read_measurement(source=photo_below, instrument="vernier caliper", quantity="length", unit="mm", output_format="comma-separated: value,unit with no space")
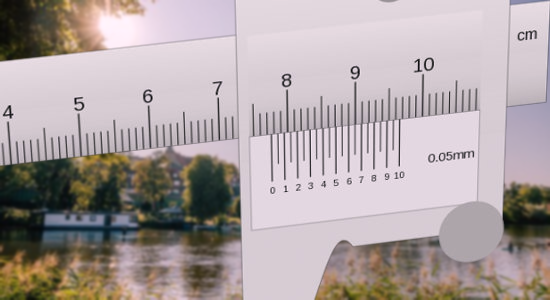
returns 77.6,mm
